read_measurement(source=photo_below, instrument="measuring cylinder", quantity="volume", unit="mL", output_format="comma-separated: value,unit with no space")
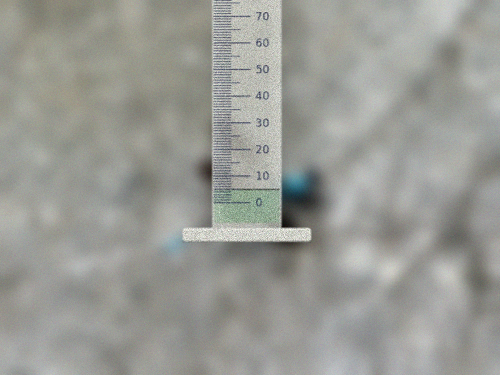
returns 5,mL
